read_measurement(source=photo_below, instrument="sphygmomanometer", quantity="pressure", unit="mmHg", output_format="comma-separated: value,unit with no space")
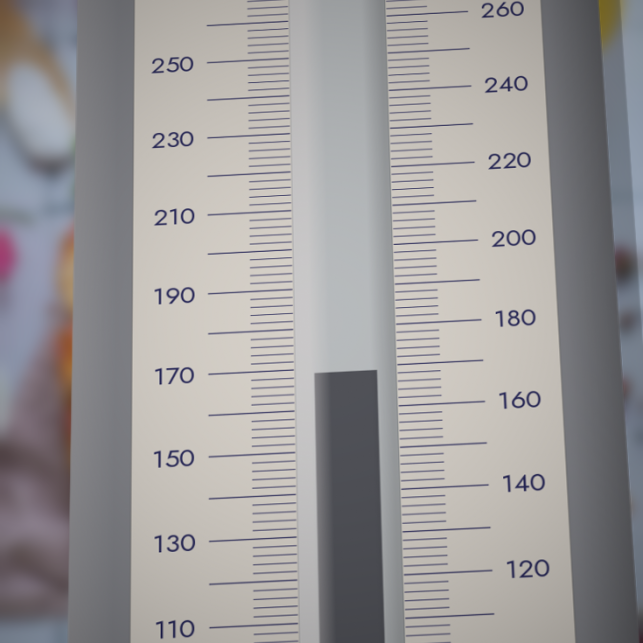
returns 169,mmHg
